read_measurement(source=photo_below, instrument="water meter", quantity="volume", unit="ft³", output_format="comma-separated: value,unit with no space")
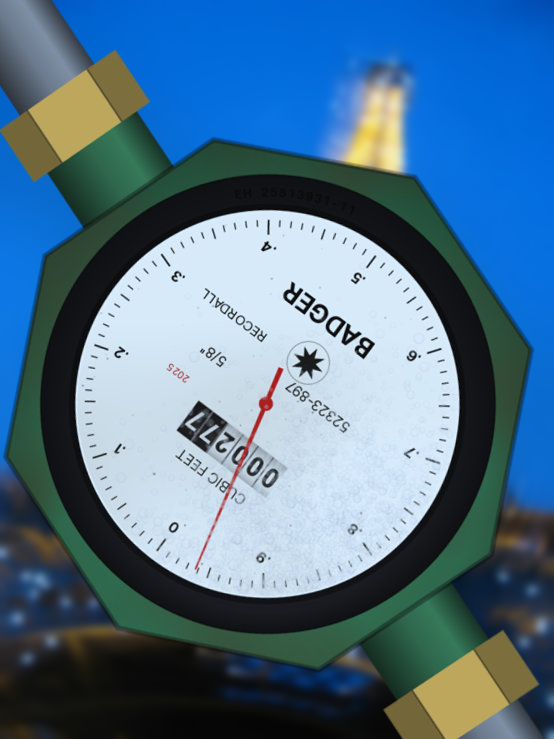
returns 276.96,ft³
